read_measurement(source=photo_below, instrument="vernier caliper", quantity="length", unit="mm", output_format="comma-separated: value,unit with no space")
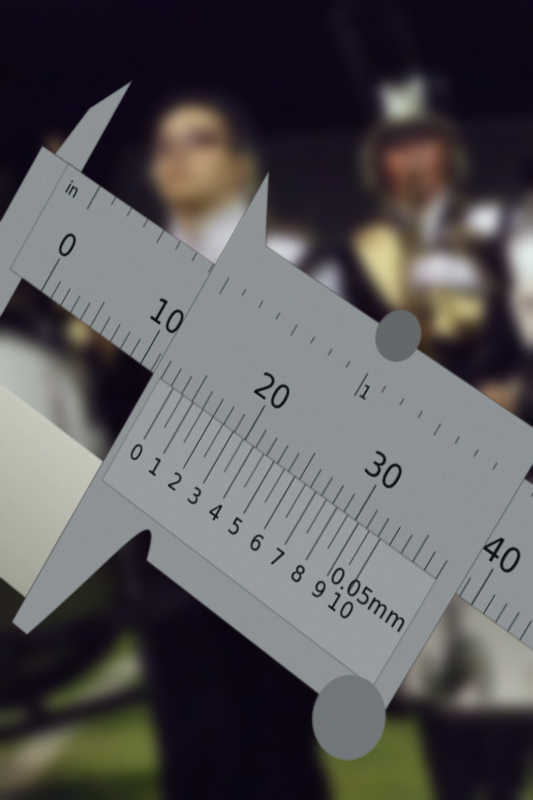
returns 13.2,mm
